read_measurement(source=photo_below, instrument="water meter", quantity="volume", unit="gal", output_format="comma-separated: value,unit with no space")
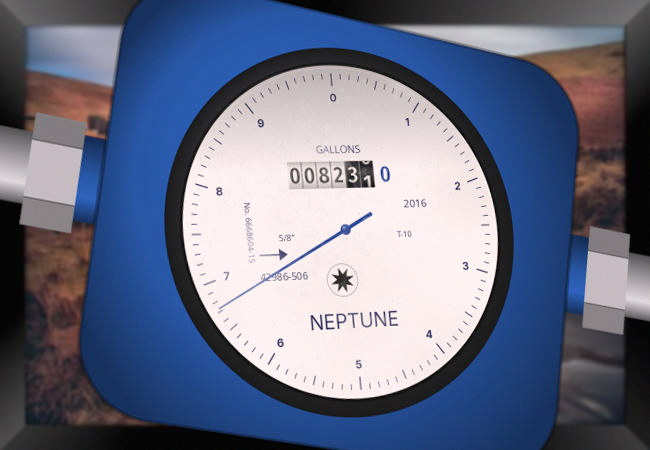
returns 82306.7,gal
